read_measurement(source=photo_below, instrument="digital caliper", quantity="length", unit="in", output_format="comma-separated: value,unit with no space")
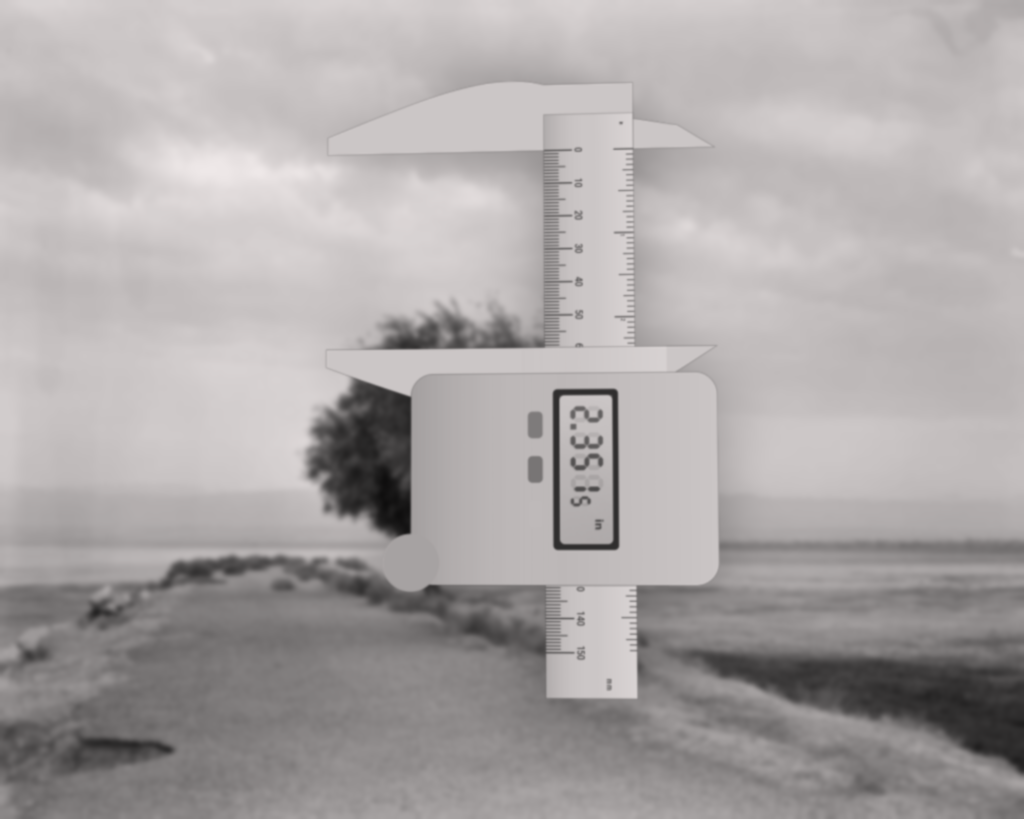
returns 2.3515,in
